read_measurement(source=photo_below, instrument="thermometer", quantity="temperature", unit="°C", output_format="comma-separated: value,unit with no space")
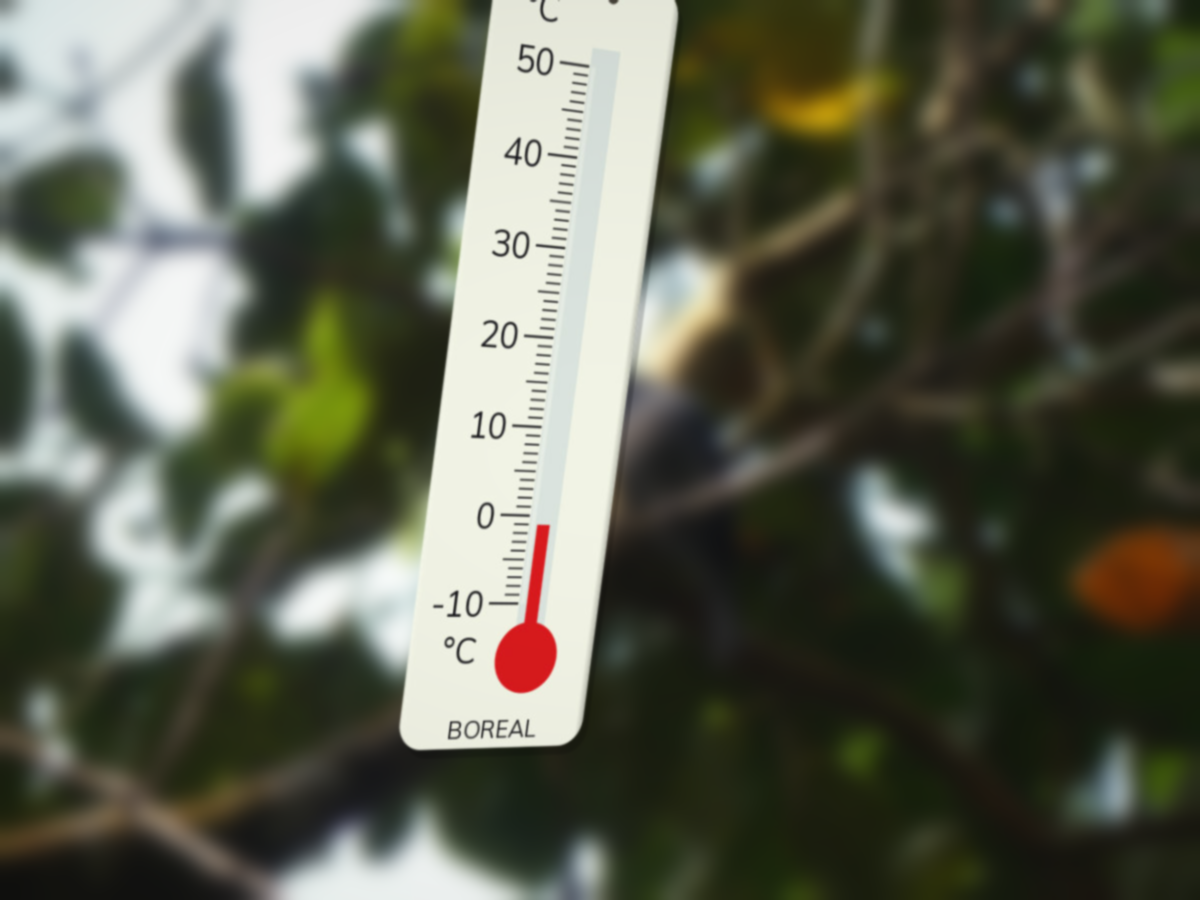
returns -1,°C
